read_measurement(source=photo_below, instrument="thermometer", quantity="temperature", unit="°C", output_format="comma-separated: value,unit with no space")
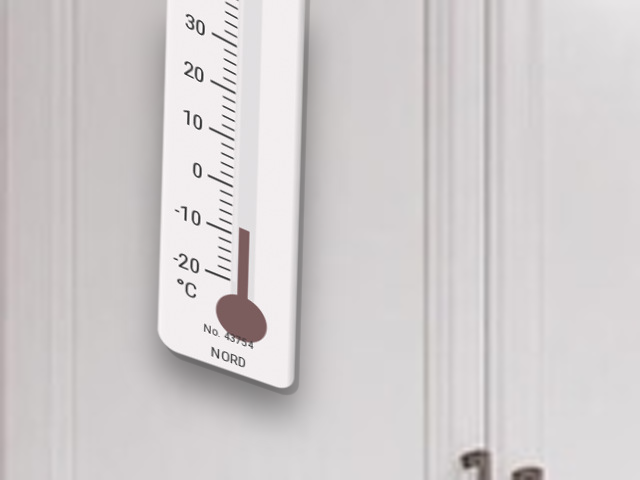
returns -8,°C
